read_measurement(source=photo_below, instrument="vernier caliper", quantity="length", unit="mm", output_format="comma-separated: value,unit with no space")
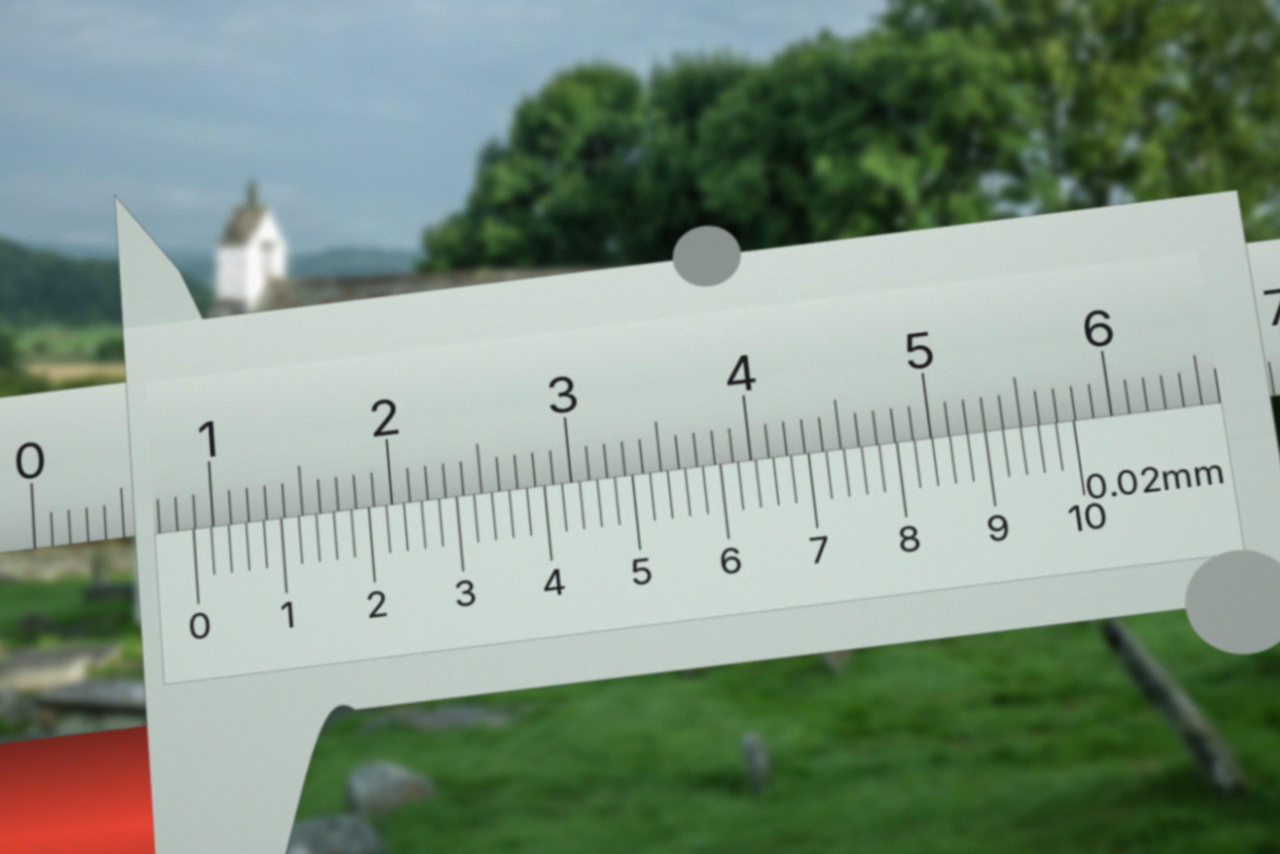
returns 8.9,mm
